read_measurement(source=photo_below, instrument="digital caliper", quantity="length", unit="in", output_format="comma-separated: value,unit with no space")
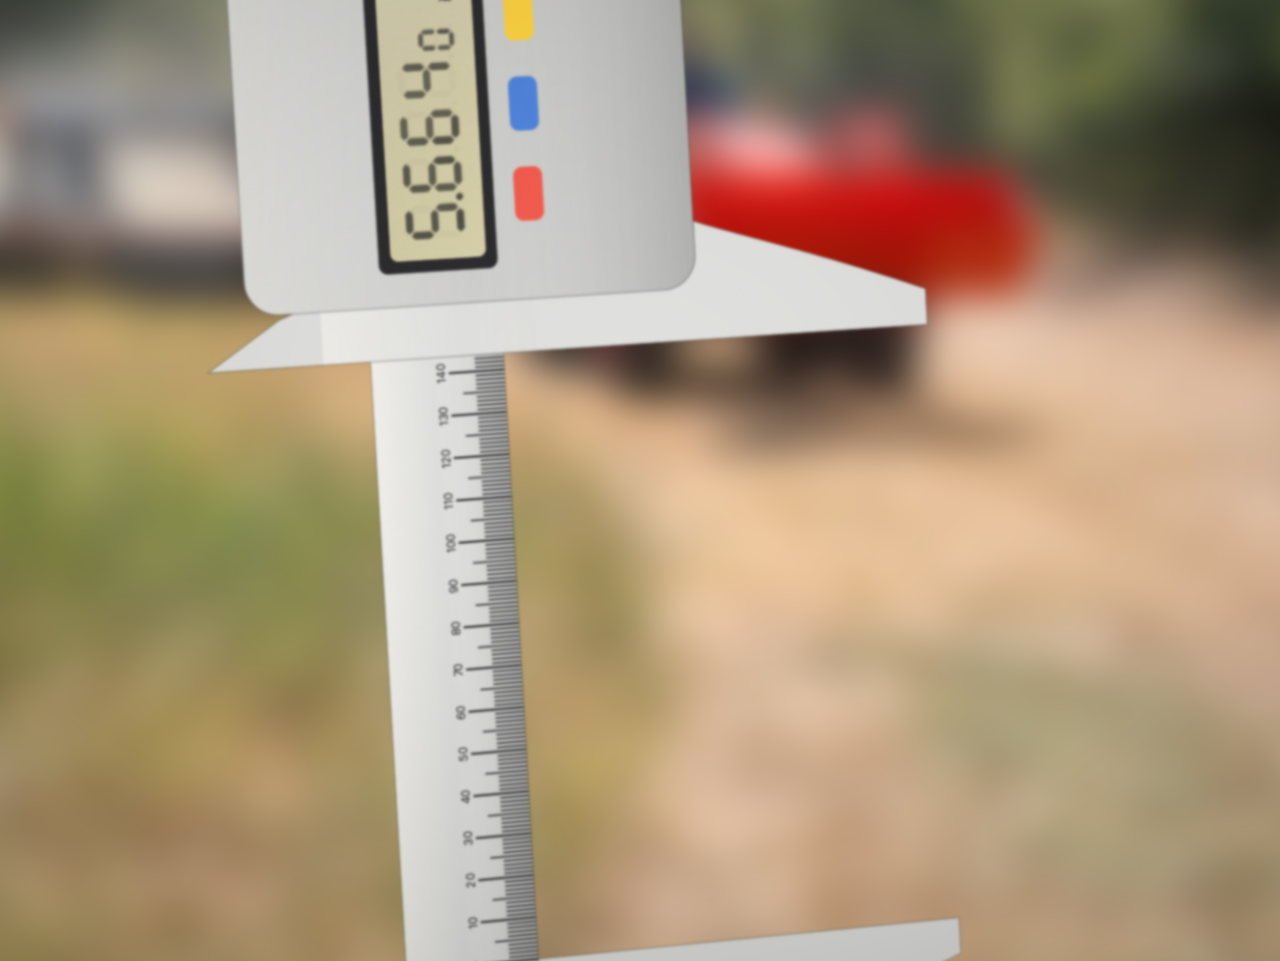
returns 5.6640,in
